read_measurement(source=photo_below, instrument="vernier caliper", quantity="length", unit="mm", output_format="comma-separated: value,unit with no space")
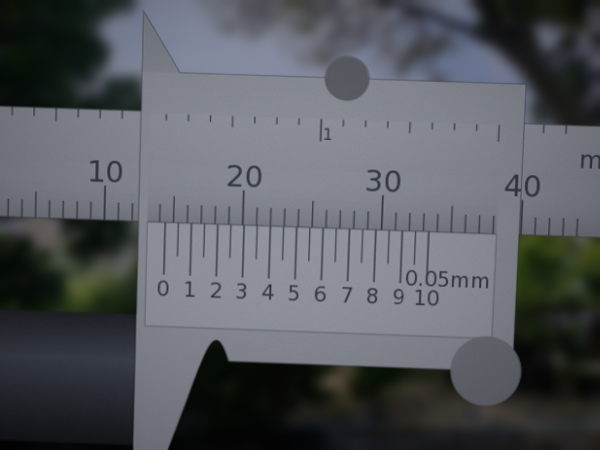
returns 14.4,mm
